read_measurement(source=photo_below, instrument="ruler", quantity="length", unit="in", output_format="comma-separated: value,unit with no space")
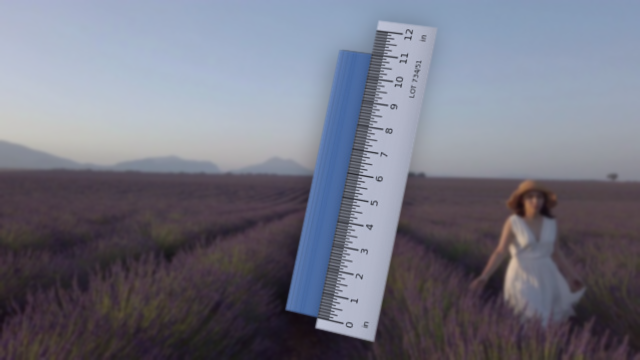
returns 11,in
